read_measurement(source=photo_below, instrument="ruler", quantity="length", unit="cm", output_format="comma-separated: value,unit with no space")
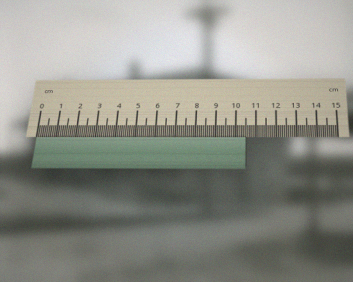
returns 10.5,cm
